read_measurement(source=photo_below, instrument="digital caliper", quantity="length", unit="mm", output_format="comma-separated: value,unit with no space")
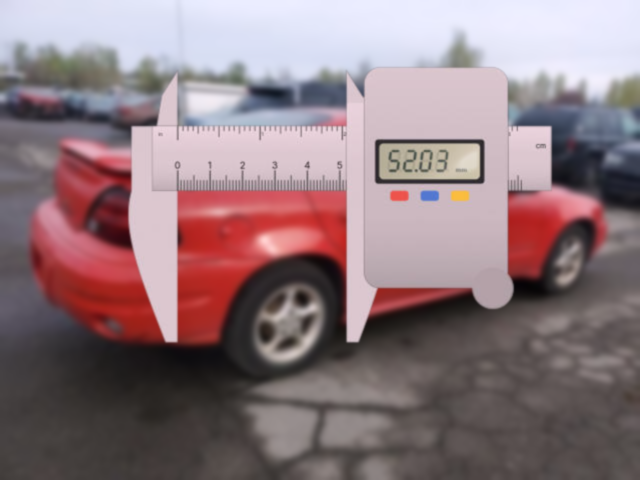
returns 52.03,mm
